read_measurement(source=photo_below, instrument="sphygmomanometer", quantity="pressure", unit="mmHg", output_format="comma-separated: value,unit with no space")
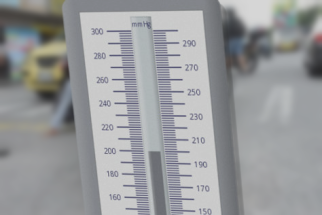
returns 200,mmHg
